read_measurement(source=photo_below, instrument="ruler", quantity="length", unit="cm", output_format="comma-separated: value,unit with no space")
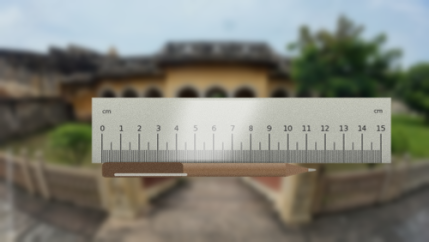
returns 11.5,cm
